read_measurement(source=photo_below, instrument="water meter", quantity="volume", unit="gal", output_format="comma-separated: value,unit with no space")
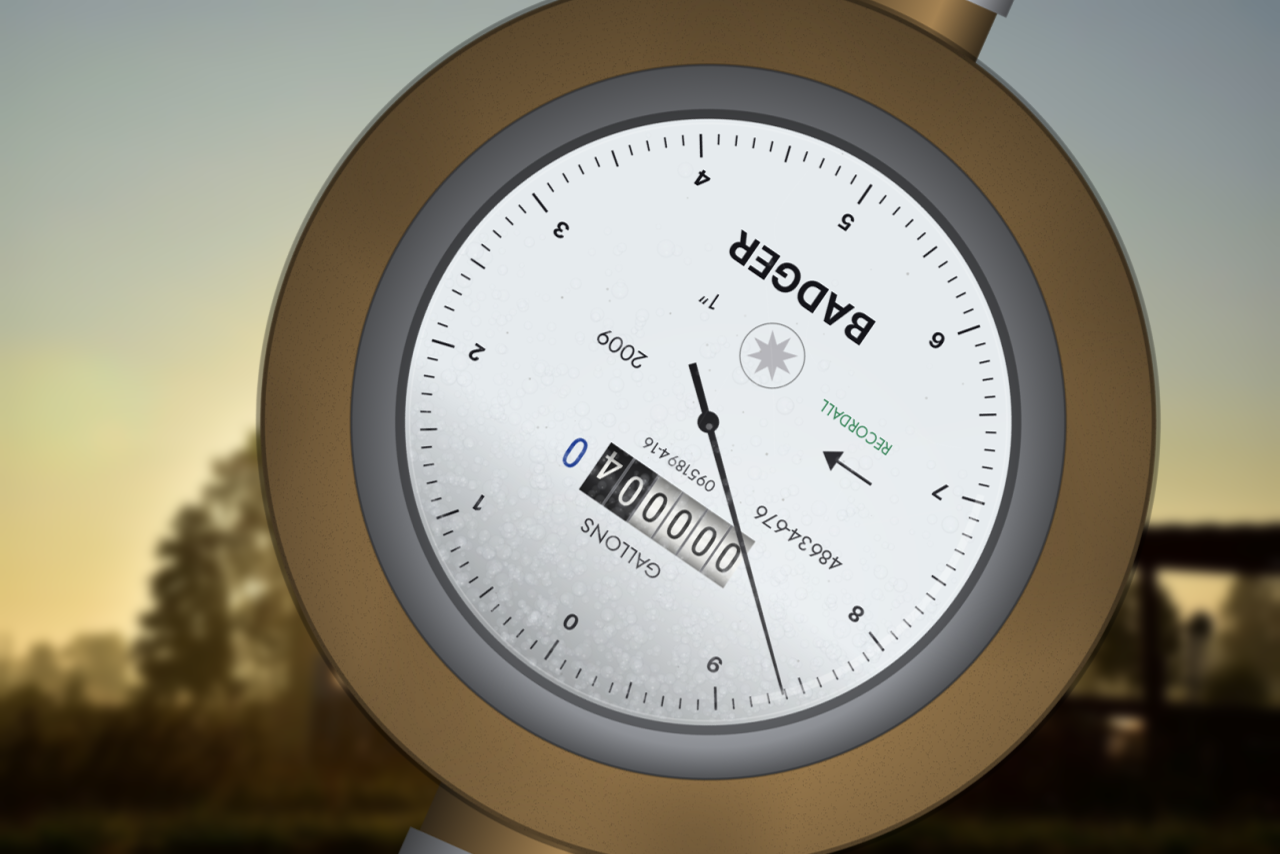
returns 38.6,gal
